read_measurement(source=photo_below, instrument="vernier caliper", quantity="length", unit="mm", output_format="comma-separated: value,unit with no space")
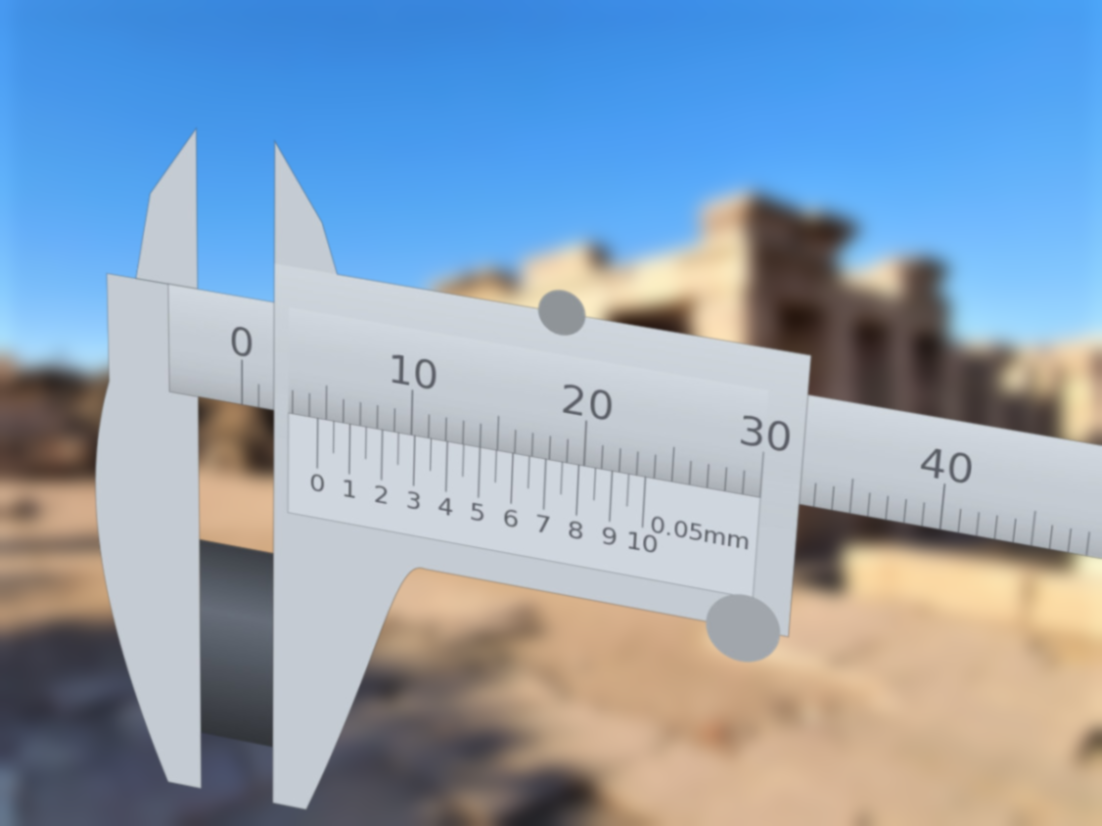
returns 4.5,mm
